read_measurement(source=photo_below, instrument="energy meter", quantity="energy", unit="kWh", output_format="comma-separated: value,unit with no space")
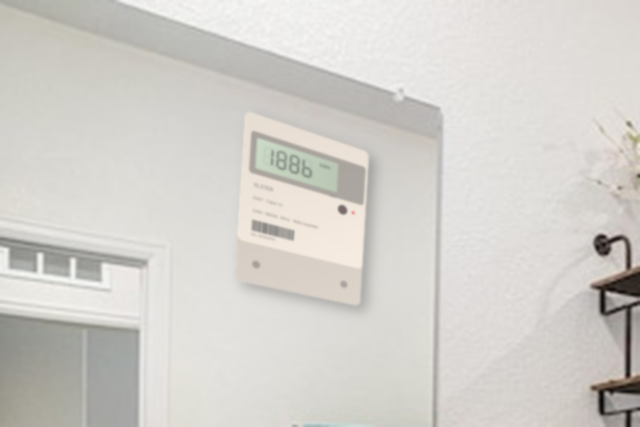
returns 1886,kWh
